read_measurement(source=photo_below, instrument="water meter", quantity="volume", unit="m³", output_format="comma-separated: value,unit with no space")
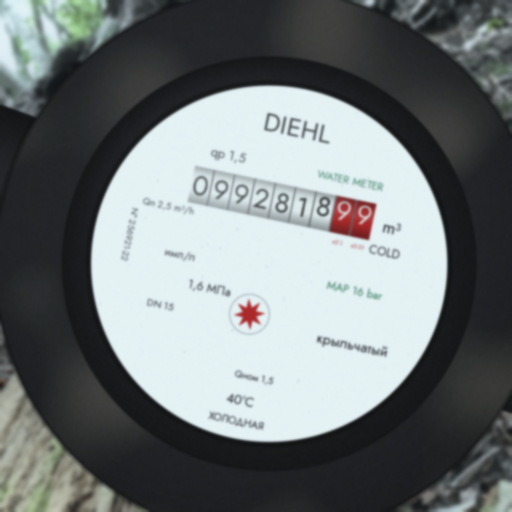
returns 992818.99,m³
